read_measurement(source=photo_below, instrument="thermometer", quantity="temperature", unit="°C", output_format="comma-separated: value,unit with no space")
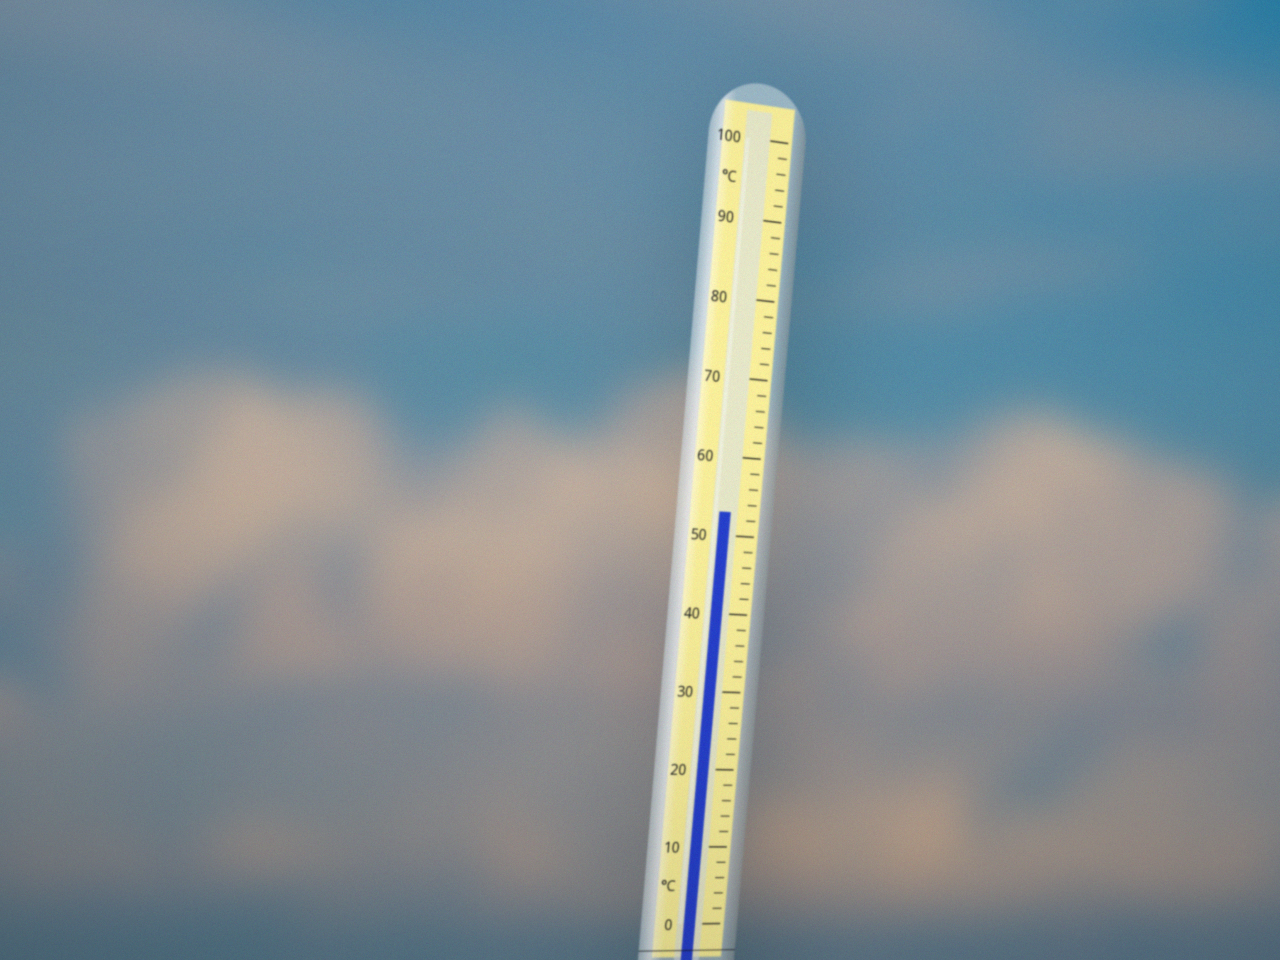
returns 53,°C
